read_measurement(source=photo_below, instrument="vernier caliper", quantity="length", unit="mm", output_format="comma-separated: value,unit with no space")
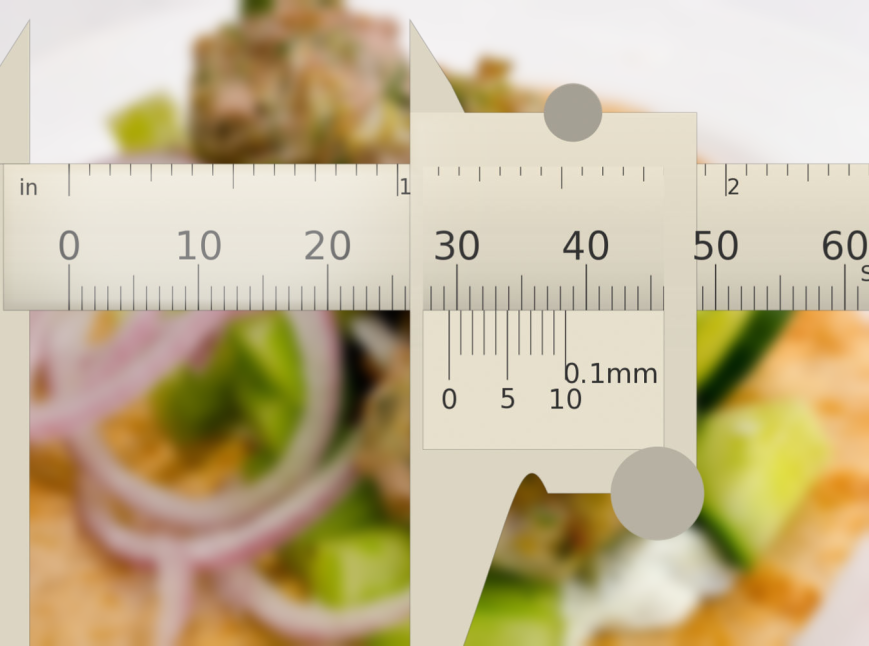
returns 29.4,mm
